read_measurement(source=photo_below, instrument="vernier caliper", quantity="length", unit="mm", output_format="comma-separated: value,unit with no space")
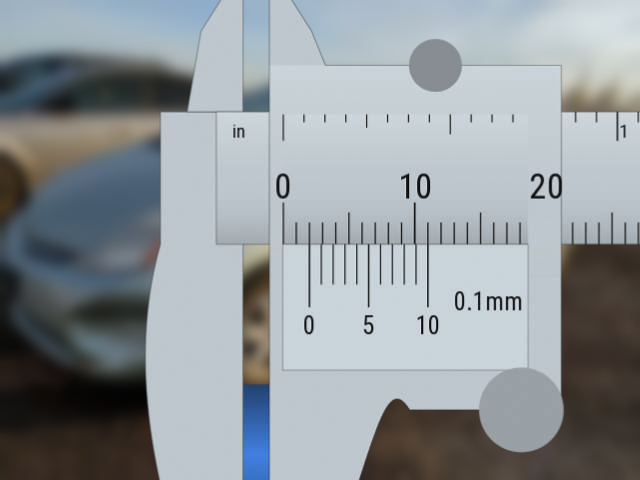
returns 2.0,mm
